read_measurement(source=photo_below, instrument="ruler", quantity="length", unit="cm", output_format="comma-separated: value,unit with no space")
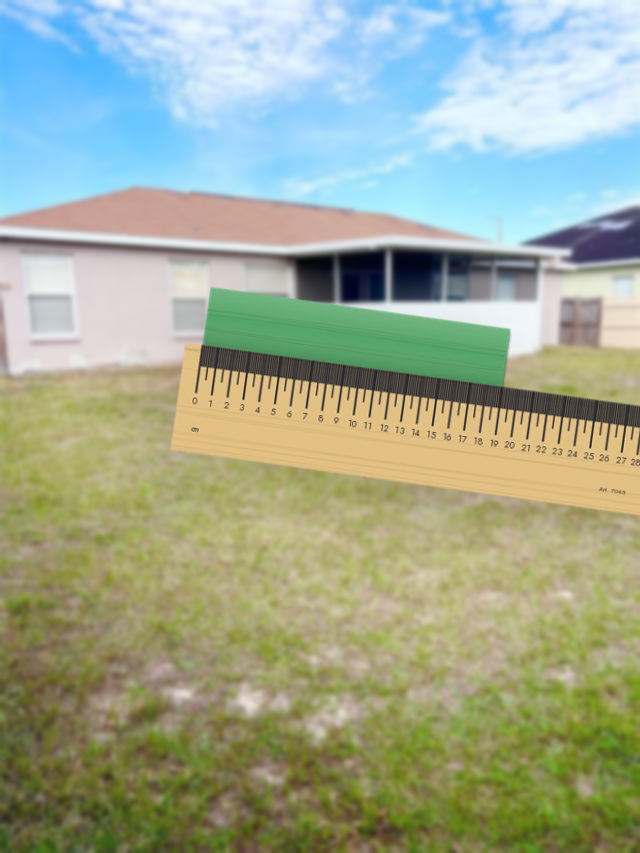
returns 19,cm
